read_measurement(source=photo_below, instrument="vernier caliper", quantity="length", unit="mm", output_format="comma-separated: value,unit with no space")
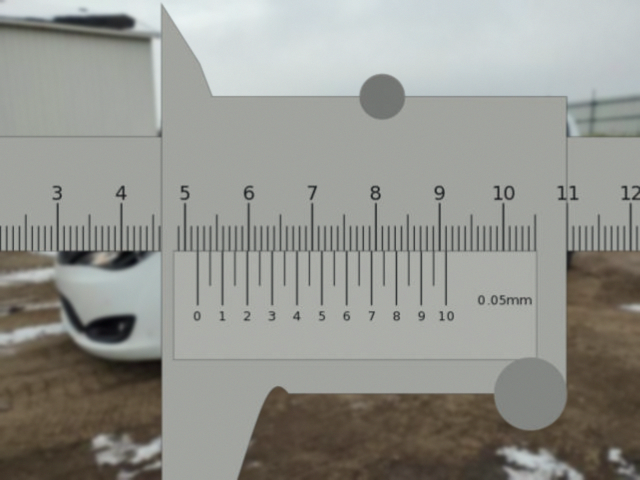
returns 52.0,mm
